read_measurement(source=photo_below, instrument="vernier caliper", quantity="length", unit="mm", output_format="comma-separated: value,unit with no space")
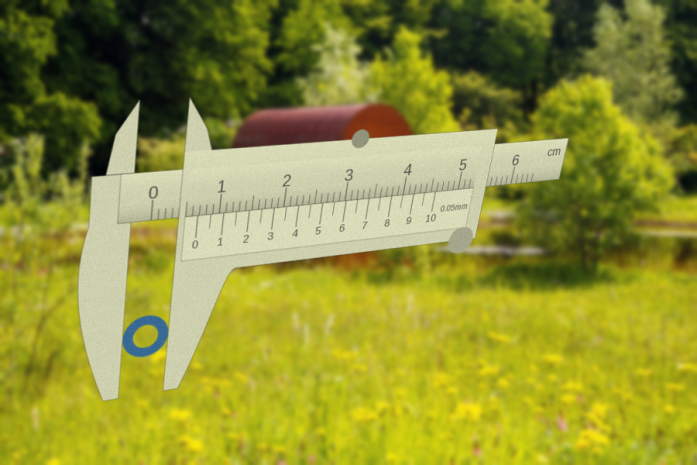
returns 6.8,mm
